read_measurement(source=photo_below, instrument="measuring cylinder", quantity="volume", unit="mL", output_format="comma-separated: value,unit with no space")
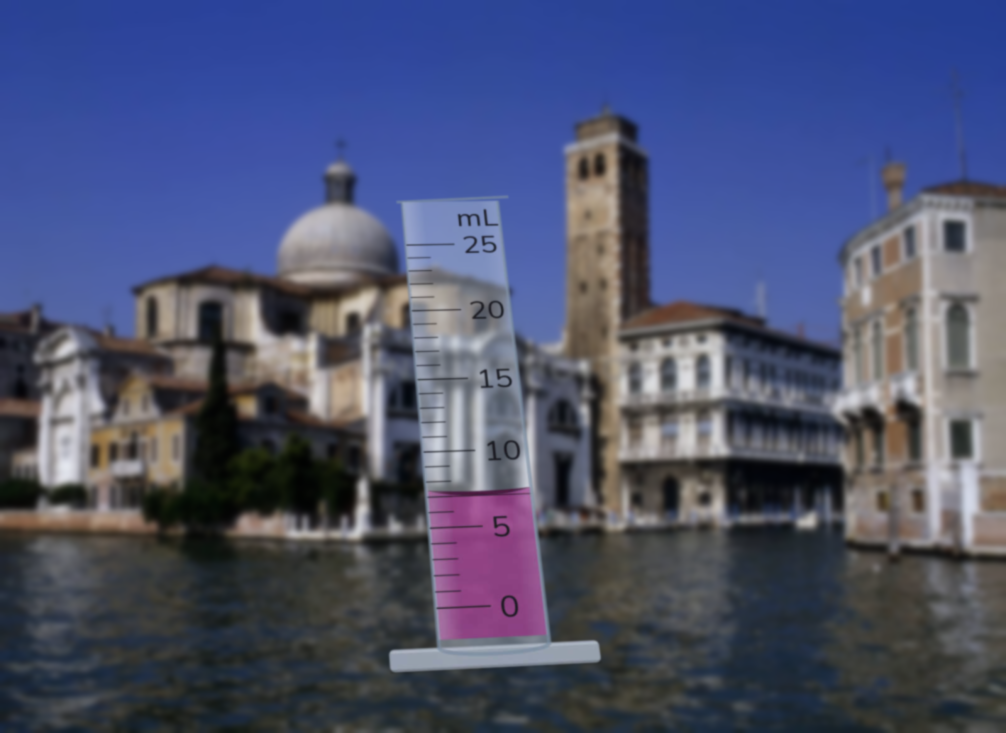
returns 7,mL
